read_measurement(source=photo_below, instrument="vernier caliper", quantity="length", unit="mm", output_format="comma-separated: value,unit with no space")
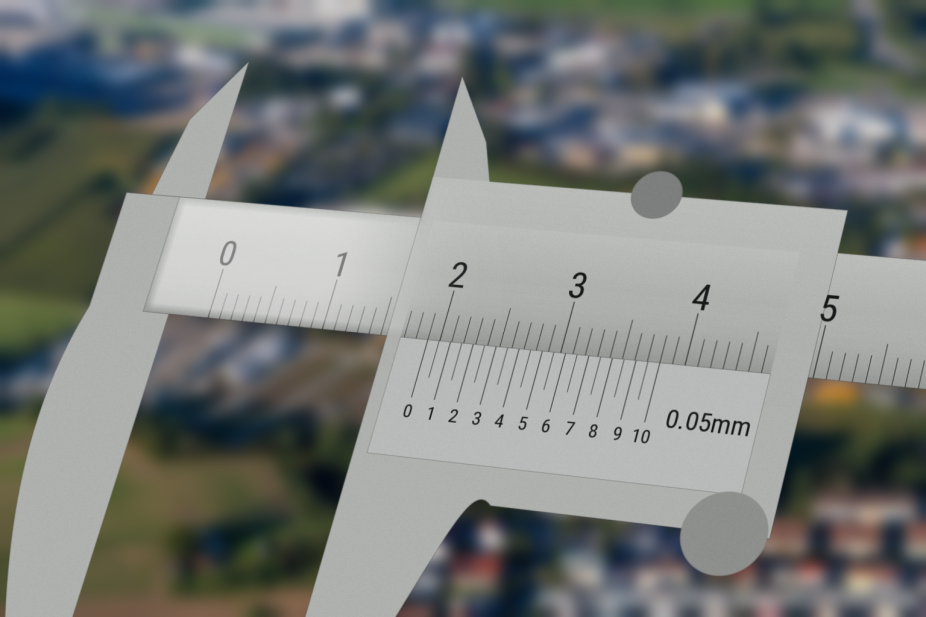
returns 19.0,mm
